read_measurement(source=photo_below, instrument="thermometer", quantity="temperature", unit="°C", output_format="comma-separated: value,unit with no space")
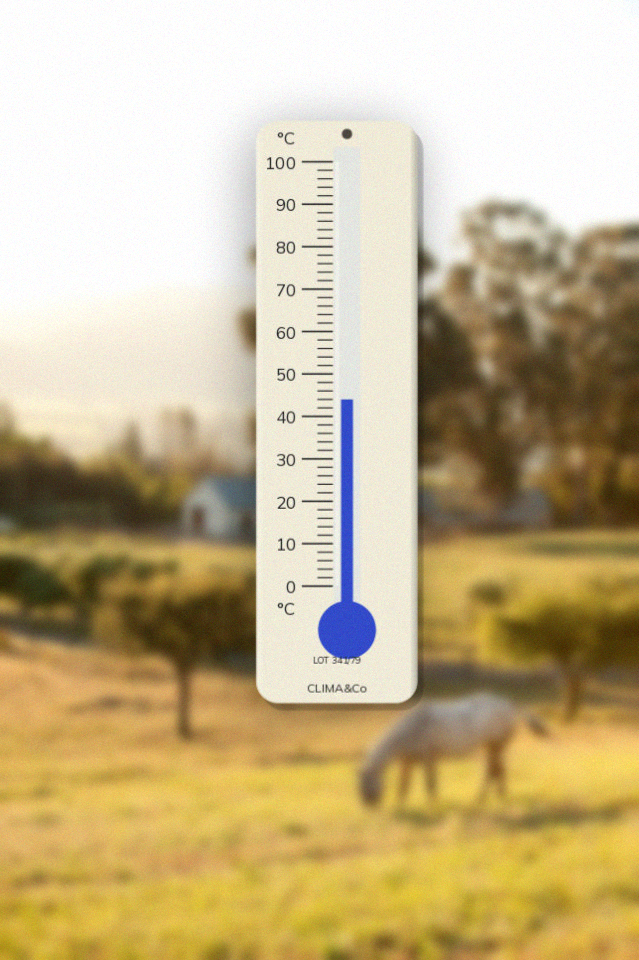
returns 44,°C
